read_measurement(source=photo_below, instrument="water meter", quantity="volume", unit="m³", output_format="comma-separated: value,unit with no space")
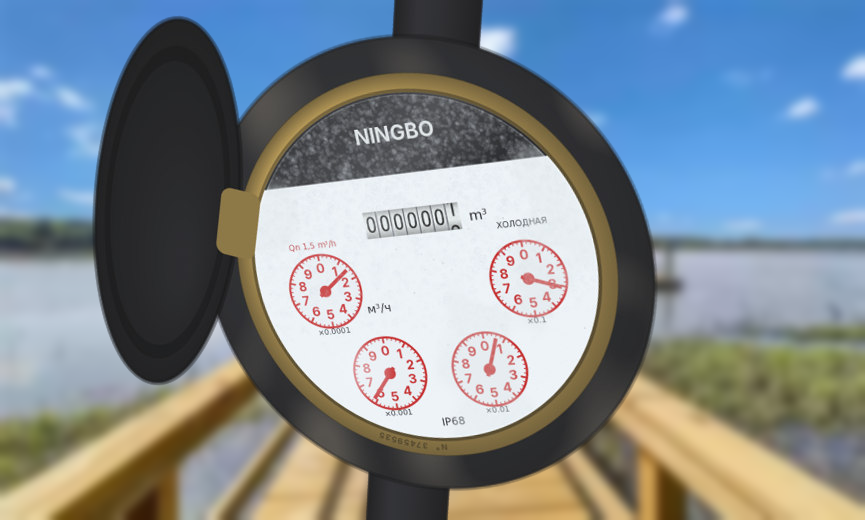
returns 1.3061,m³
